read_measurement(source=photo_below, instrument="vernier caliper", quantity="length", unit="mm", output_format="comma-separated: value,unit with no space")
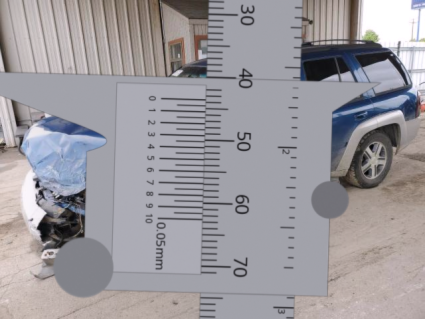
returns 43.6,mm
